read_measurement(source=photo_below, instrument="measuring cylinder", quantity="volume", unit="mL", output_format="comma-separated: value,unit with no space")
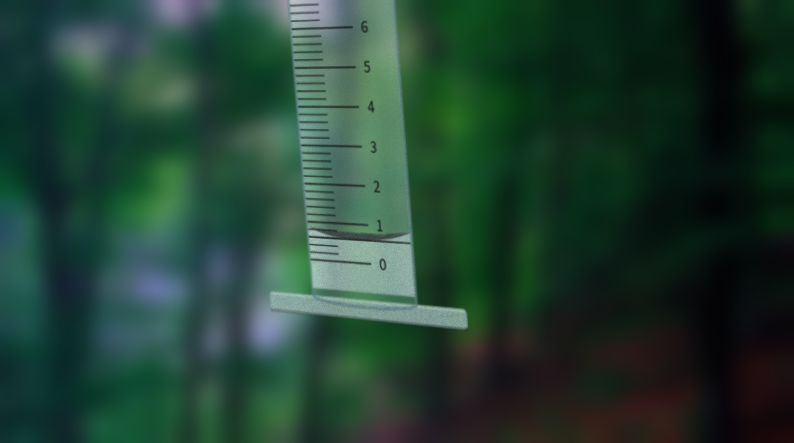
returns 0.6,mL
